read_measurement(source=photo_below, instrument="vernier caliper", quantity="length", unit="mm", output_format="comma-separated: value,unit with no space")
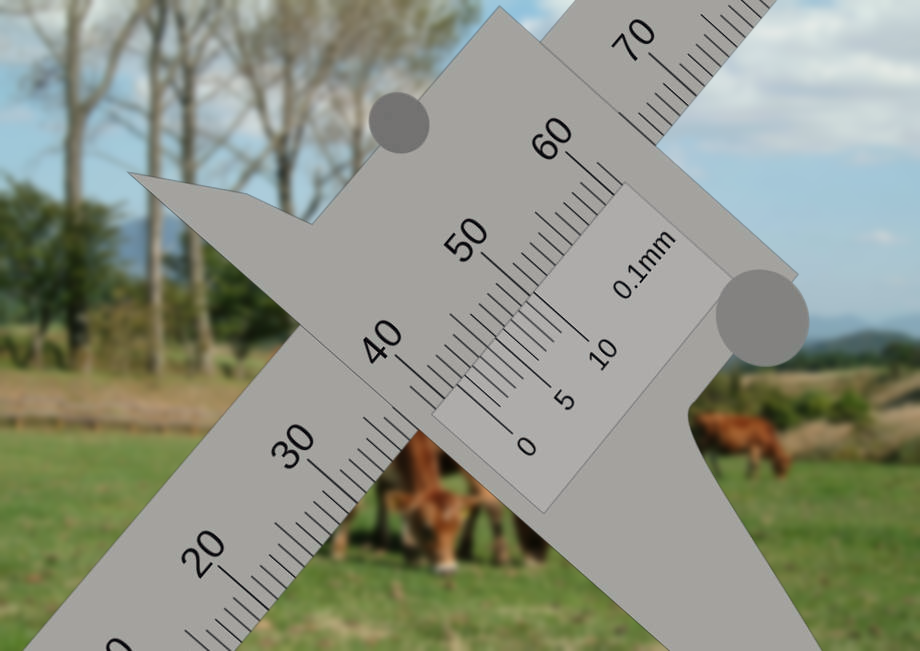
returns 41.4,mm
